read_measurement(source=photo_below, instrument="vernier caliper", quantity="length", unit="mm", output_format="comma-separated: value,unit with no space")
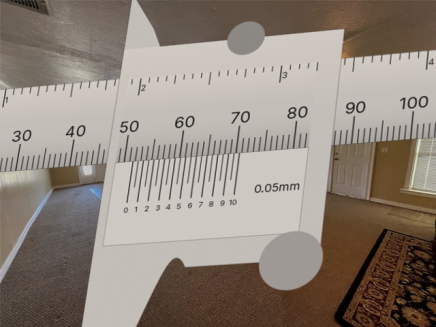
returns 51.6,mm
